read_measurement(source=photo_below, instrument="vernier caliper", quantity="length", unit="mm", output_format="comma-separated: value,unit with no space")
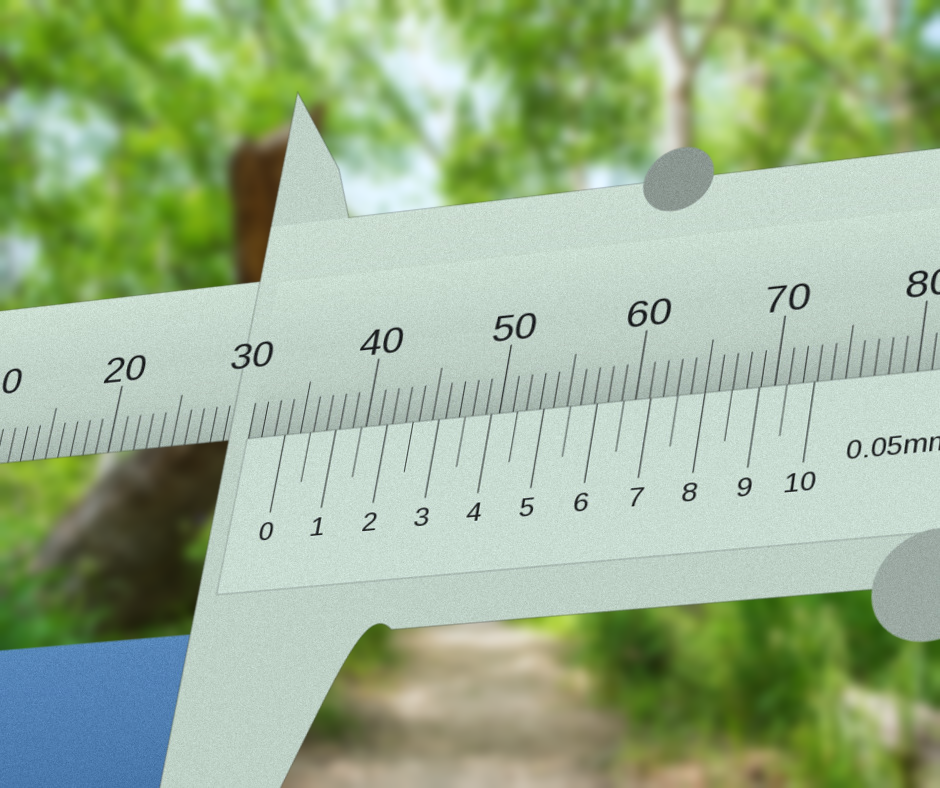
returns 33.8,mm
